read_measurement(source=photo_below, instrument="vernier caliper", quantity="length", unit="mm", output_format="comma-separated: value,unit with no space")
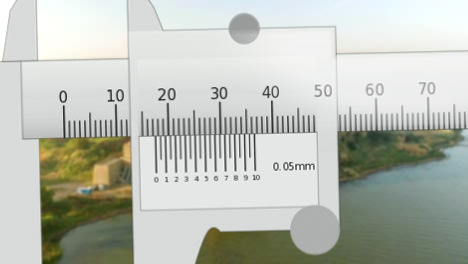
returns 17.5,mm
